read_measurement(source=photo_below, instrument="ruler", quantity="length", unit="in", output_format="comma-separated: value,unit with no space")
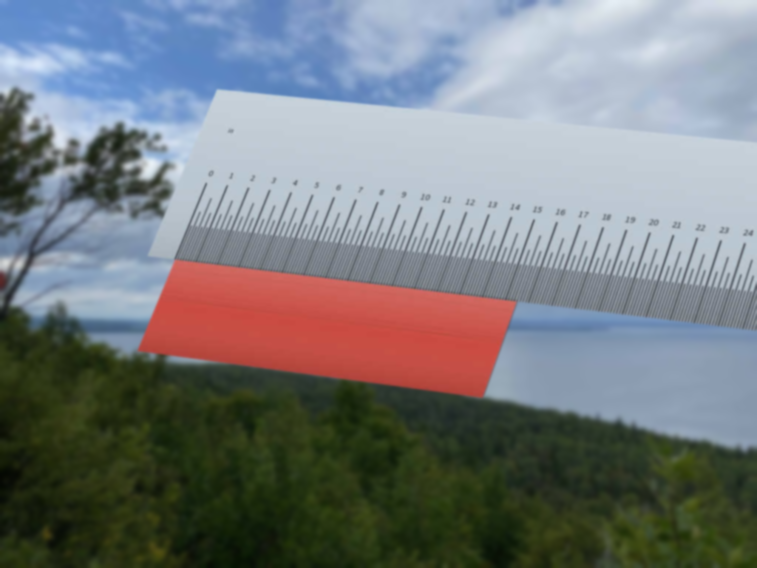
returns 15.5,in
